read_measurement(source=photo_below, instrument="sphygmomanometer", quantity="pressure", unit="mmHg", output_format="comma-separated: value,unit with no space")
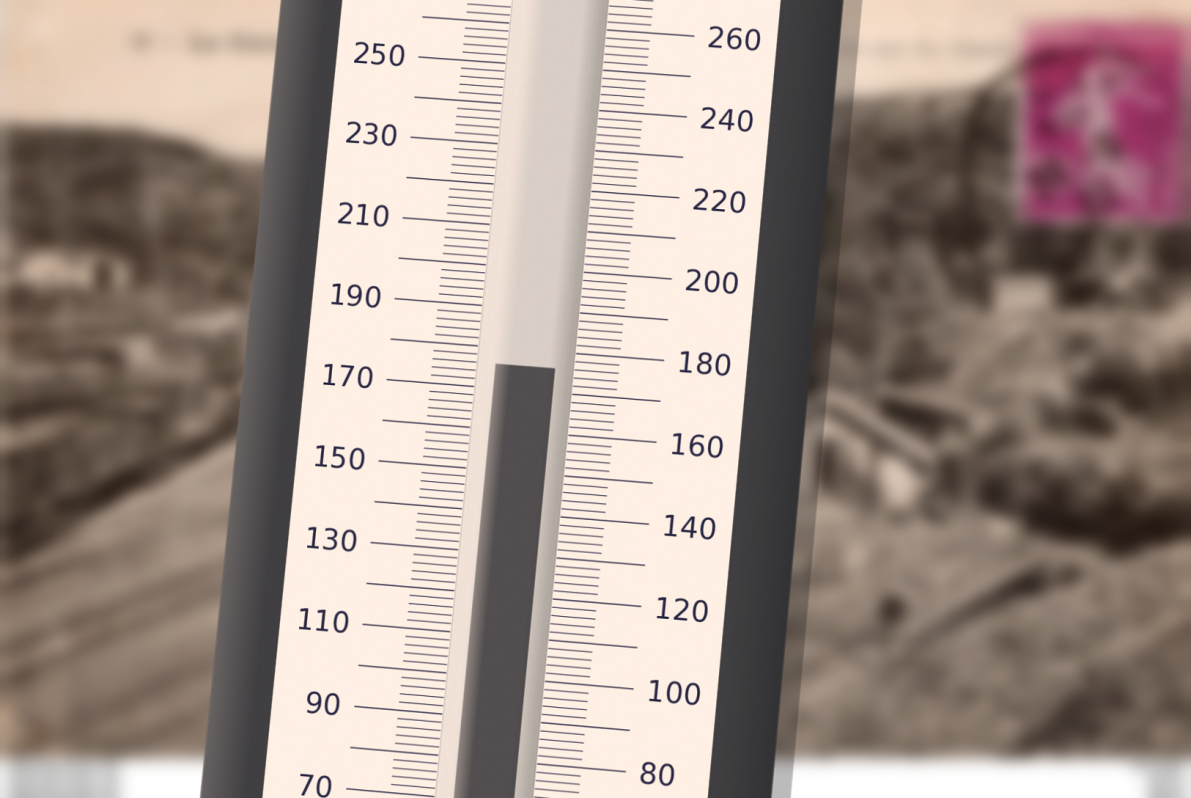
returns 176,mmHg
